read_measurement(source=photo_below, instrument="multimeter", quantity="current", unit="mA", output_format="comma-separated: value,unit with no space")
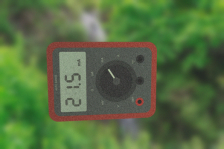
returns 21.5,mA
